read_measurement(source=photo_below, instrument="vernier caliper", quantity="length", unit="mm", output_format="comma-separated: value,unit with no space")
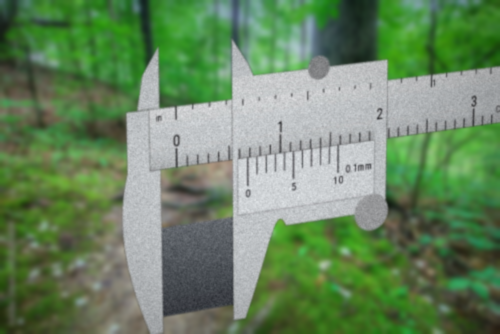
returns 6.8,mm
